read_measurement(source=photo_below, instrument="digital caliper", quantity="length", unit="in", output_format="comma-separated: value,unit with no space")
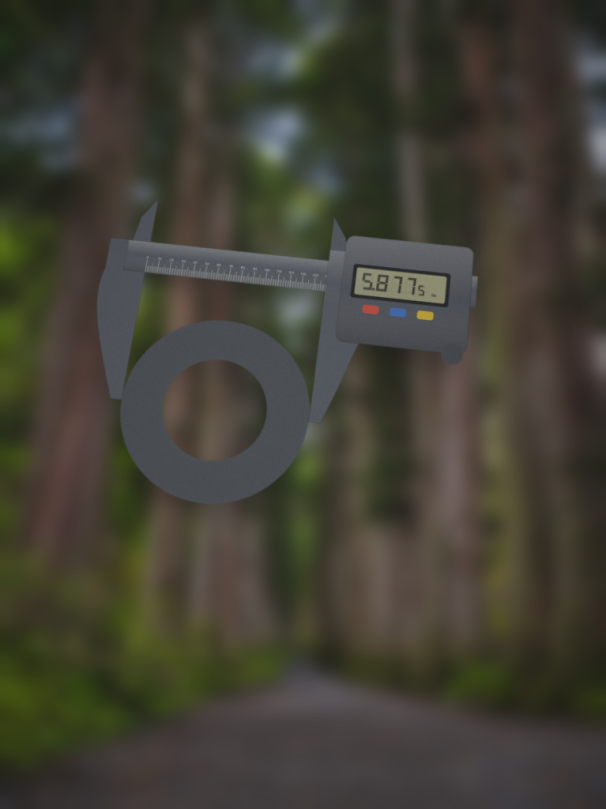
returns 5.8775,in
